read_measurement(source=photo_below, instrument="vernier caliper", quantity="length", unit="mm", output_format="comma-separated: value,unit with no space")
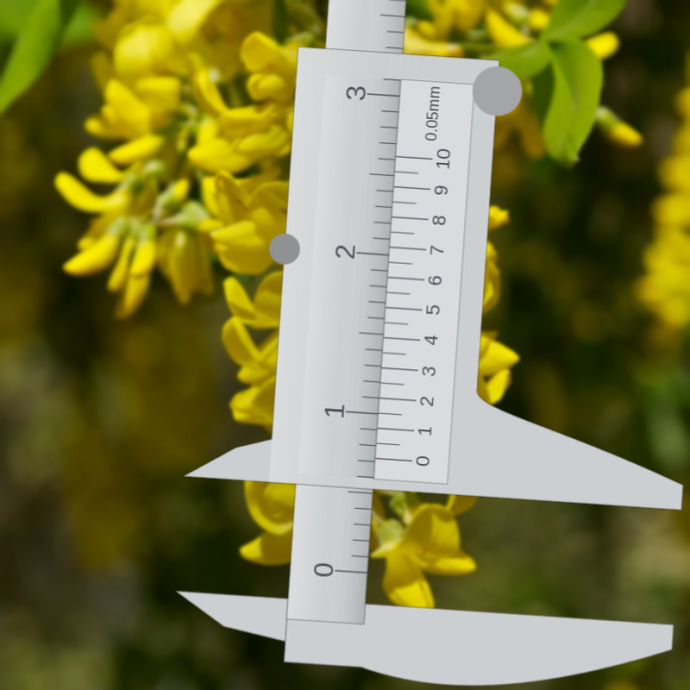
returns 7.2,mm
